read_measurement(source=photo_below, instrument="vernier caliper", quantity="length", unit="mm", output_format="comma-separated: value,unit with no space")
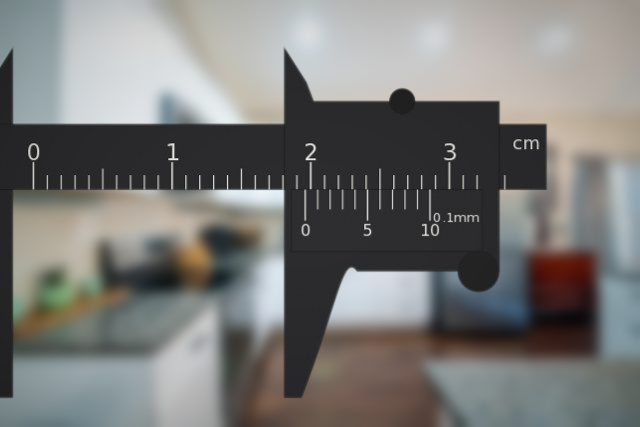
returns 19.6,mm
